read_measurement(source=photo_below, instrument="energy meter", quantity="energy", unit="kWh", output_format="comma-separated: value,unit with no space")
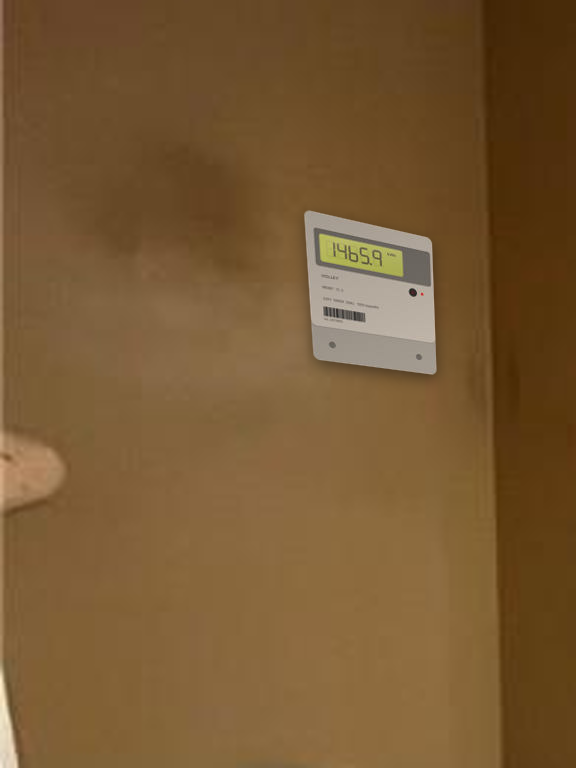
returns 1465.9,kWh
